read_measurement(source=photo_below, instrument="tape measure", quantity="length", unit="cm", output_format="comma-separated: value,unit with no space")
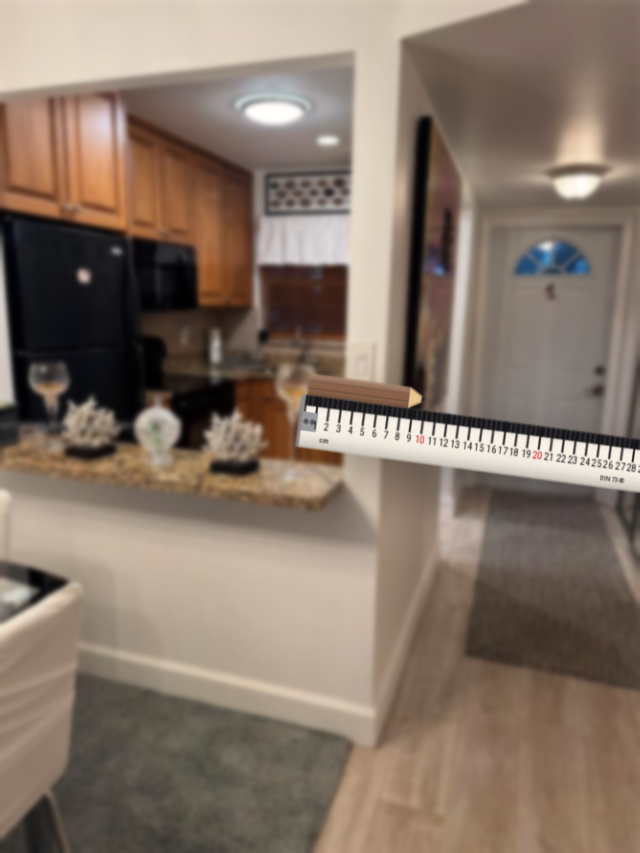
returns 10,cm
